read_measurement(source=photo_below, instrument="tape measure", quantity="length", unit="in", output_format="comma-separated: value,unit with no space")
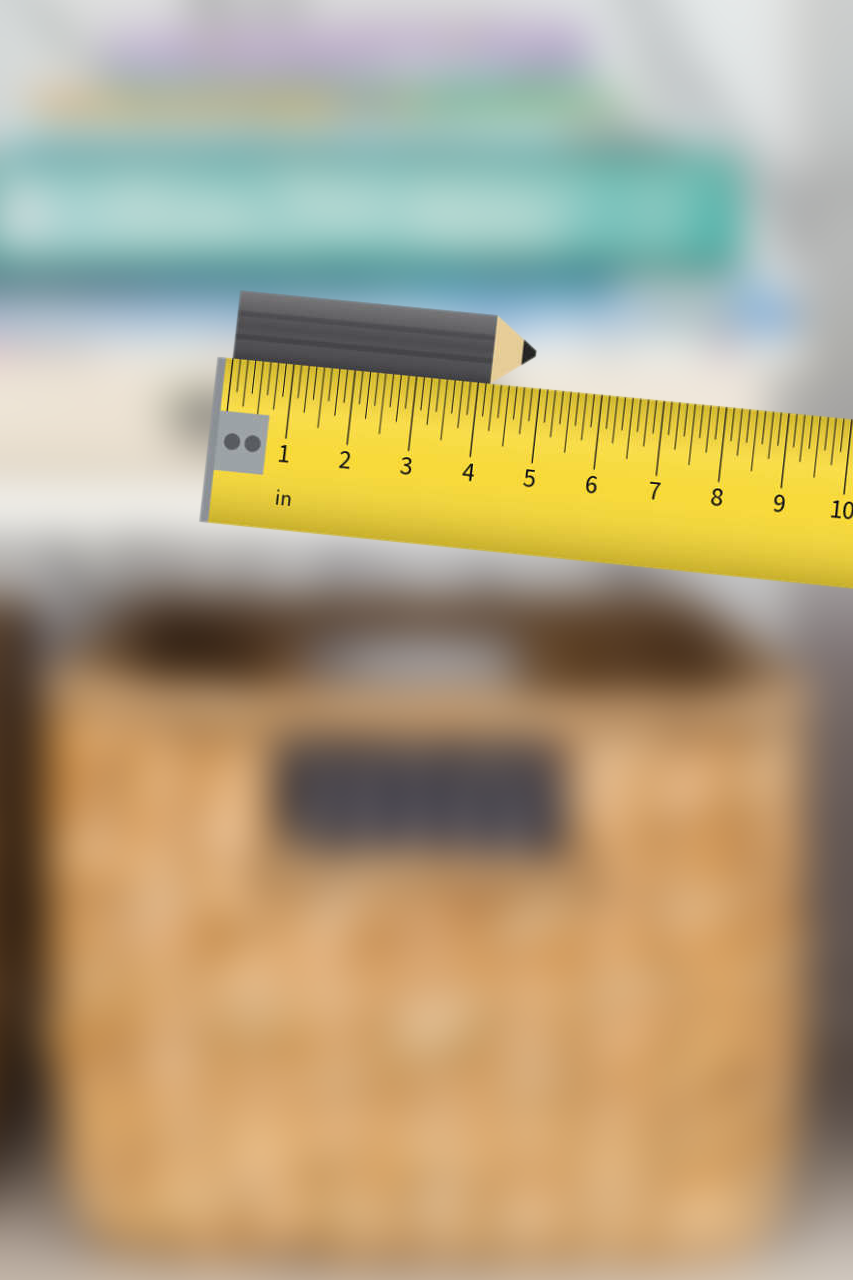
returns 4.875,in
